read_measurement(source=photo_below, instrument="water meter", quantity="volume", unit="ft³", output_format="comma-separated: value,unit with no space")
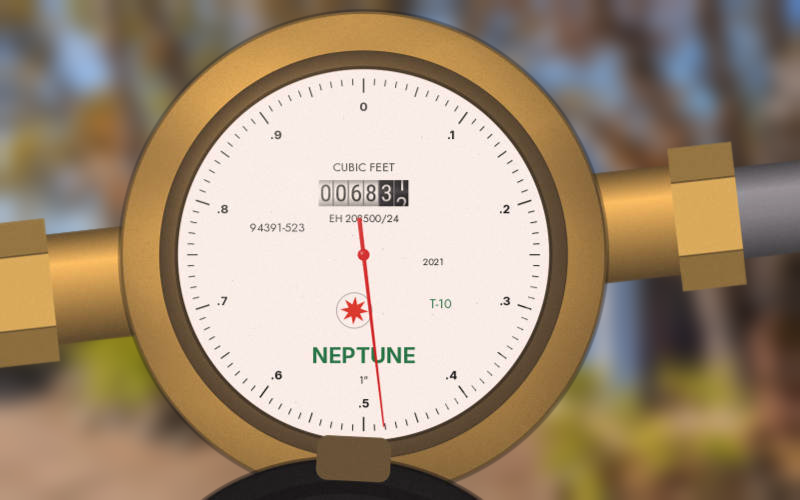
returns 6831.48,ft³
